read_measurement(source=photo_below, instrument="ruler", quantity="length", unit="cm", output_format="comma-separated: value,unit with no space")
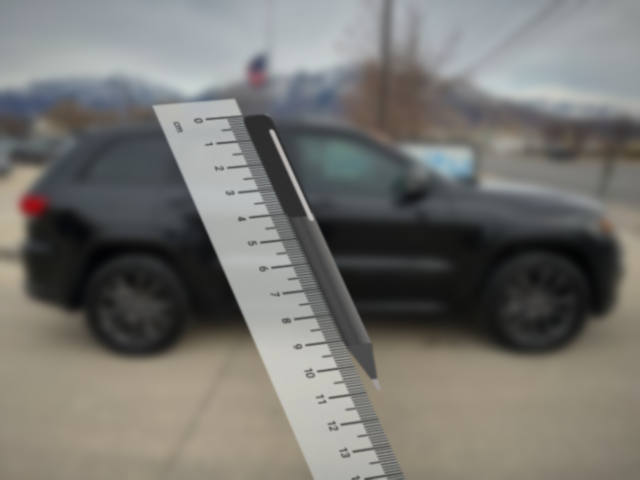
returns 11,cm
